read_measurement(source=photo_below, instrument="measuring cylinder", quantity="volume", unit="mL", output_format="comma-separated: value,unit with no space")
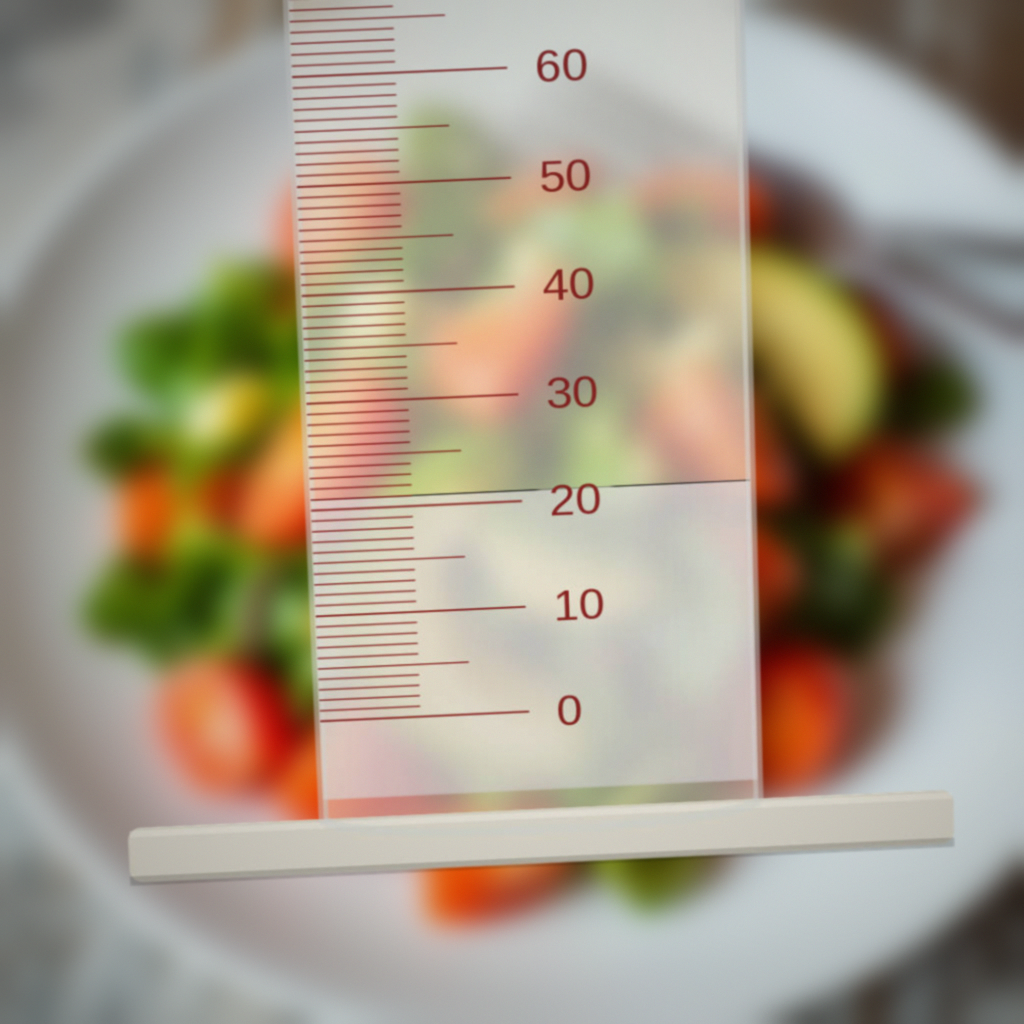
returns 21,mL
